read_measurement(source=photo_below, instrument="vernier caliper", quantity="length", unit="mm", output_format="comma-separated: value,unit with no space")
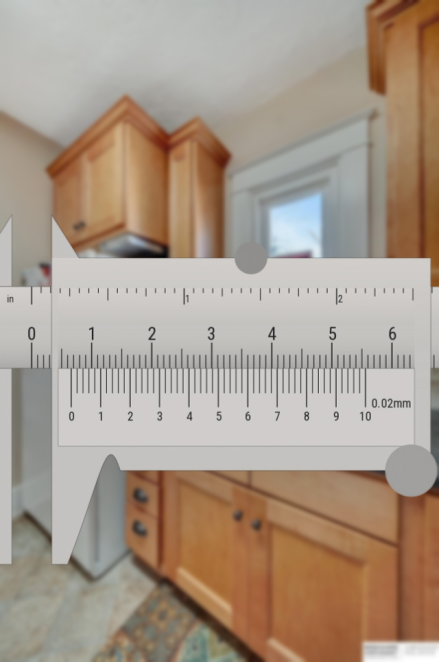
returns 6.6,mm
